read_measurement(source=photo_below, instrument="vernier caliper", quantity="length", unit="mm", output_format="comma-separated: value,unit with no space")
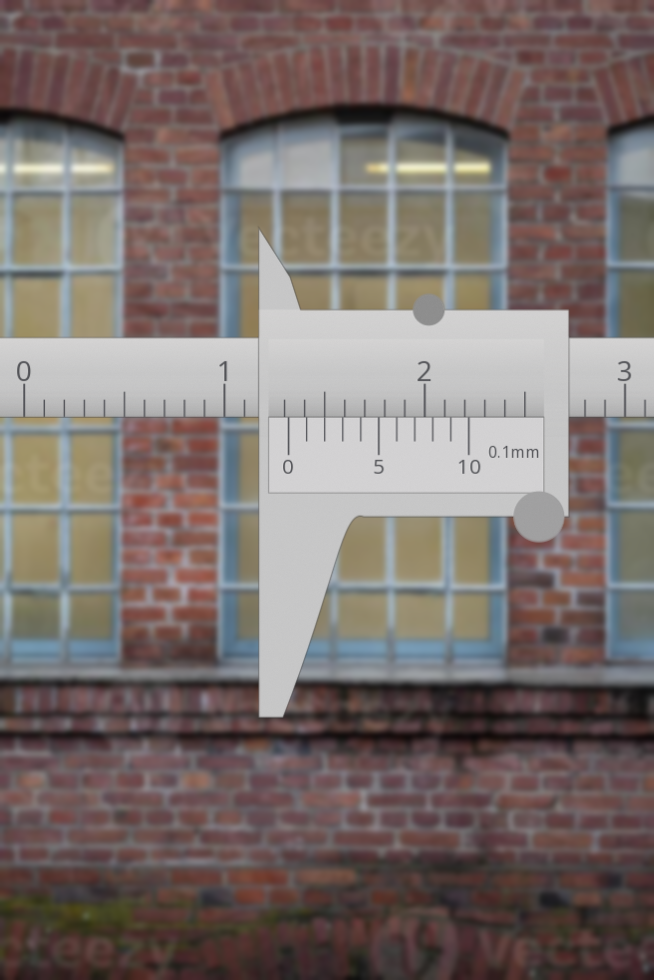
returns 13.2,mm
